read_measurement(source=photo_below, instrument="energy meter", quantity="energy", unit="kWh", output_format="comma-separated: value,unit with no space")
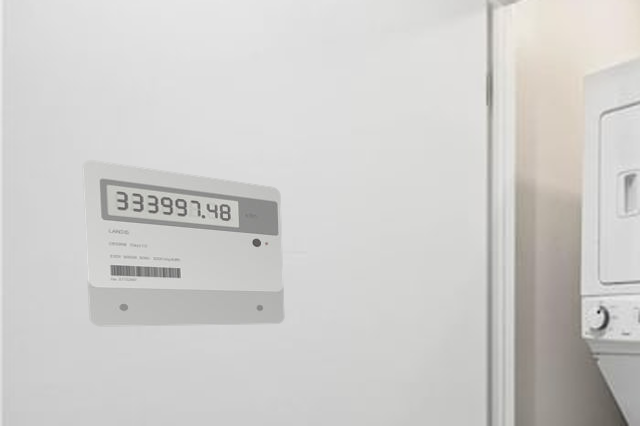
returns 333997.48,kWh
